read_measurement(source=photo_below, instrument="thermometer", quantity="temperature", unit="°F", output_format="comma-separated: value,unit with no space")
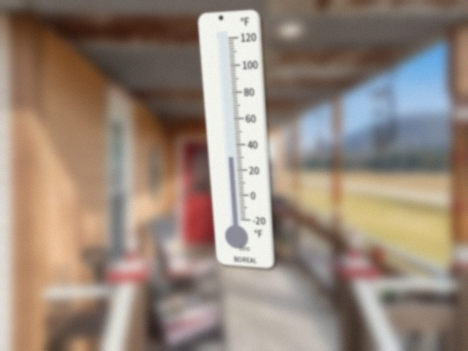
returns 30,°F
